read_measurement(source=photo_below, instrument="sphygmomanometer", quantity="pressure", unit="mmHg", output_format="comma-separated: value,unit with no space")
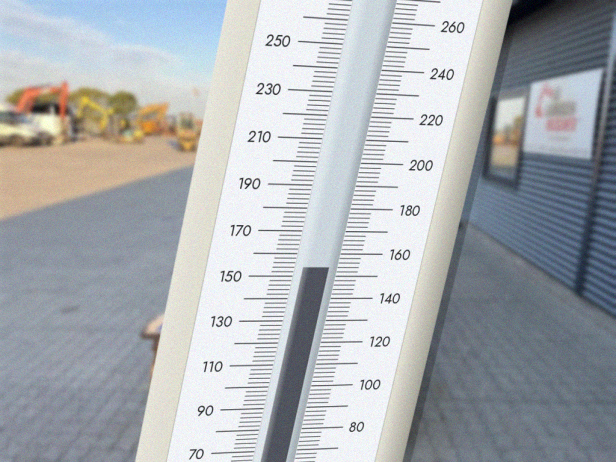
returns 154,mmHg
